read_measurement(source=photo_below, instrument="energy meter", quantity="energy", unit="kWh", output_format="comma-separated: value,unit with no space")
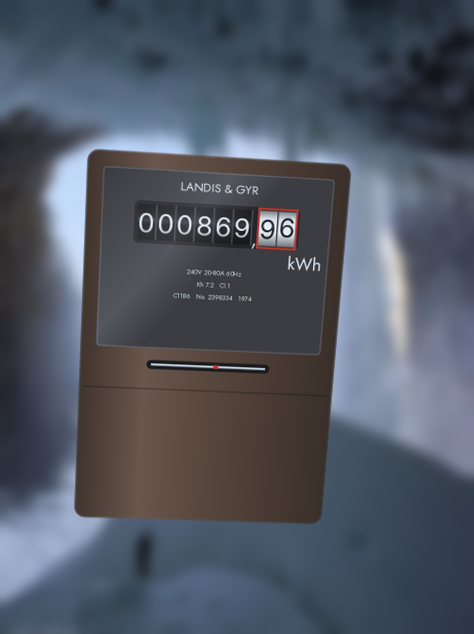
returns 869.96,kWh
